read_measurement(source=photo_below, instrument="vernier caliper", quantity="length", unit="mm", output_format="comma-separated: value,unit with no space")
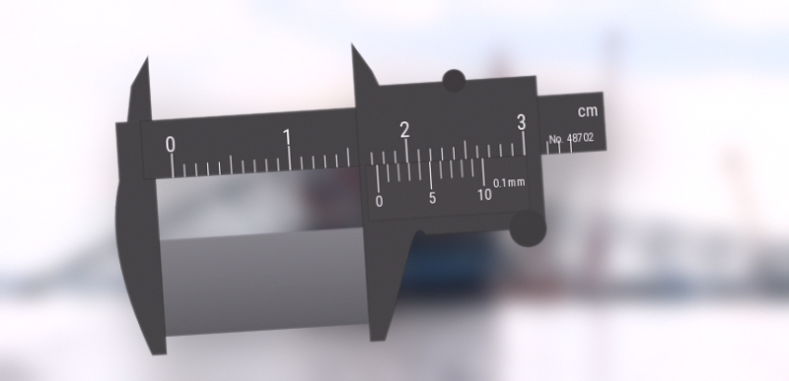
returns 17.4,mm
